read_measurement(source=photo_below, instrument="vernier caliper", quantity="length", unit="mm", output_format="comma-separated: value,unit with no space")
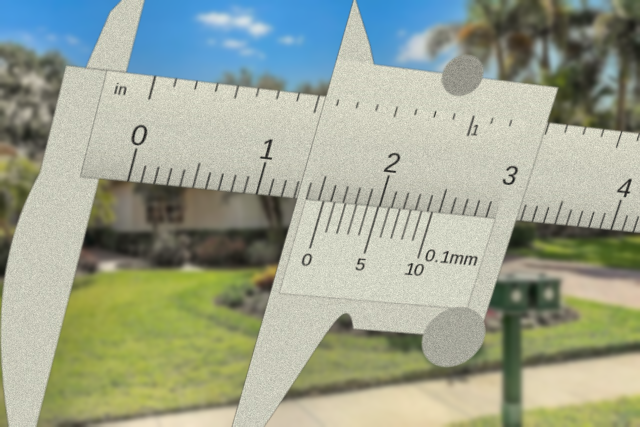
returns 15.4,mm
